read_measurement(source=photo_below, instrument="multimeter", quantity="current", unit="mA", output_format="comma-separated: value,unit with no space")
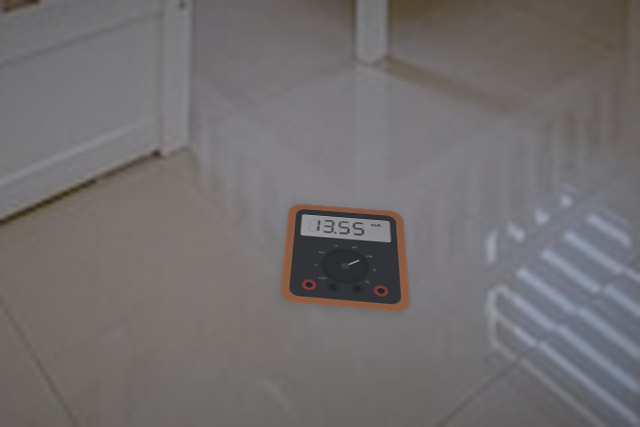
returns 13.55,mA
